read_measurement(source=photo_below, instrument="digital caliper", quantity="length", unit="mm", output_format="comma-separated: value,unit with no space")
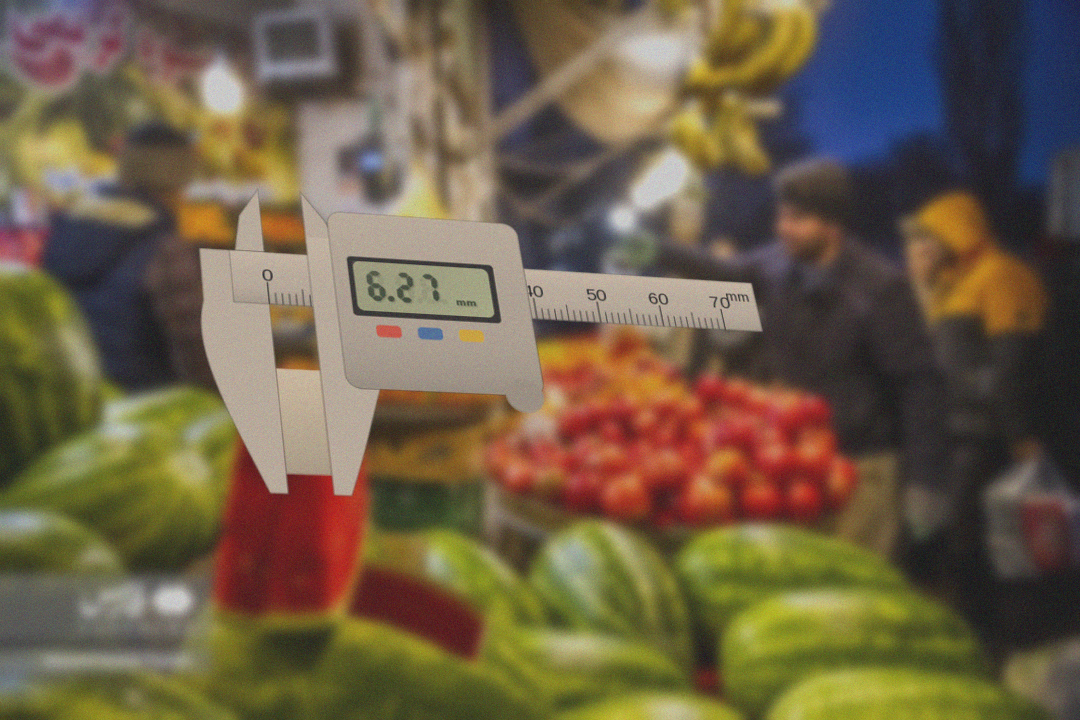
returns 6.27,mm
